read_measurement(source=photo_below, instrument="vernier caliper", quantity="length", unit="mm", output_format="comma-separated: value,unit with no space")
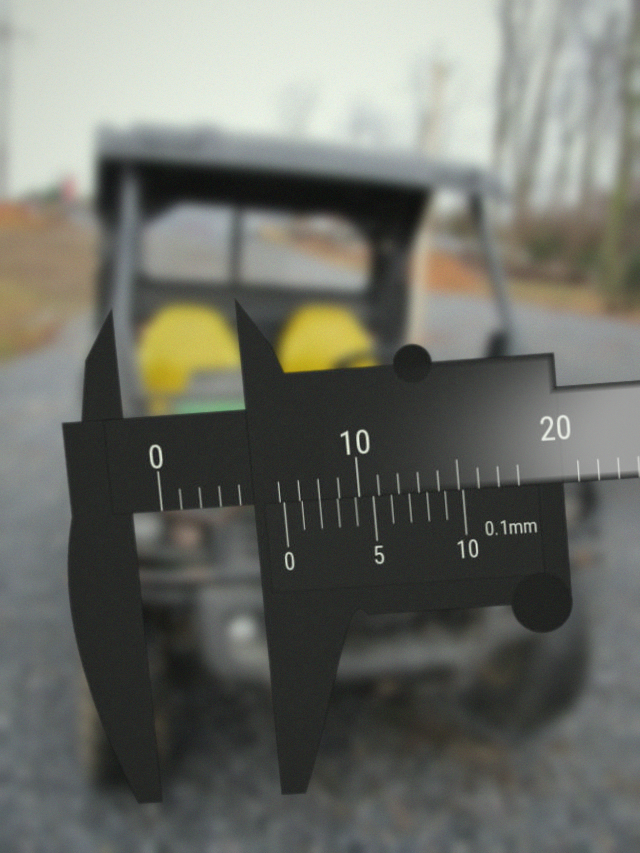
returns 6.2,mm
